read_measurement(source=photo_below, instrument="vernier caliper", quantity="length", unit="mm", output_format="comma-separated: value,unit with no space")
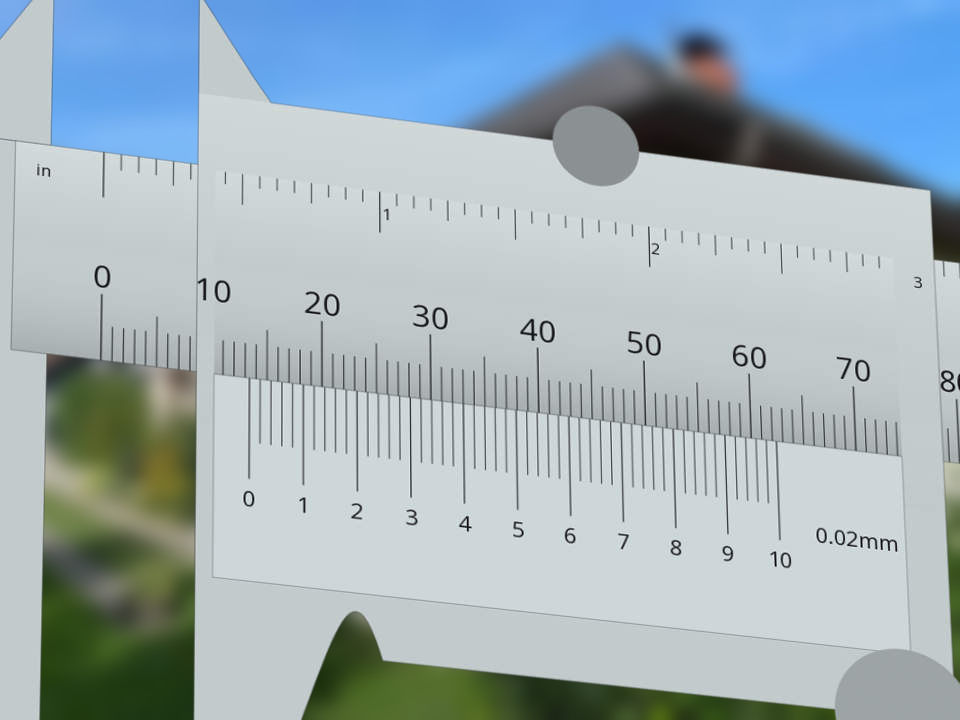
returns 13.4,mm
